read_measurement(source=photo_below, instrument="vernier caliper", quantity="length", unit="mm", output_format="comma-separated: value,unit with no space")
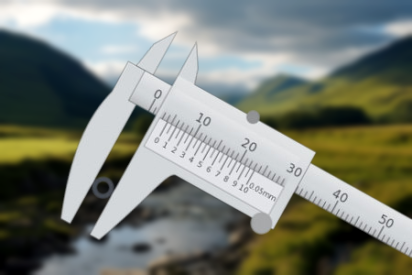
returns 4.2,mm
